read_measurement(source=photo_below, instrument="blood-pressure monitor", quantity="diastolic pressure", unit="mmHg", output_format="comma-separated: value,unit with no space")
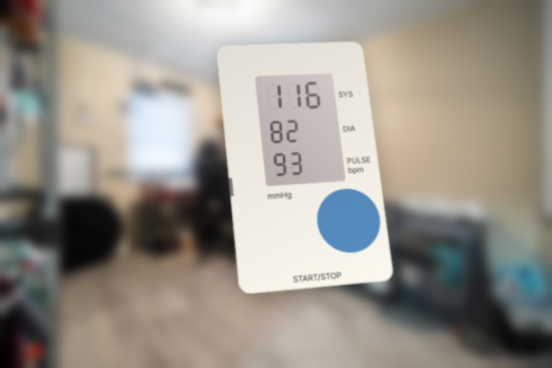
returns 82,mmHg
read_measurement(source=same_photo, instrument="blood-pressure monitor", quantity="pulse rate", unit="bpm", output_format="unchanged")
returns 93,bpm
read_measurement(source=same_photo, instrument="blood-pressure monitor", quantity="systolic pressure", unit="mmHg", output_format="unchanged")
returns 116,mmHg
